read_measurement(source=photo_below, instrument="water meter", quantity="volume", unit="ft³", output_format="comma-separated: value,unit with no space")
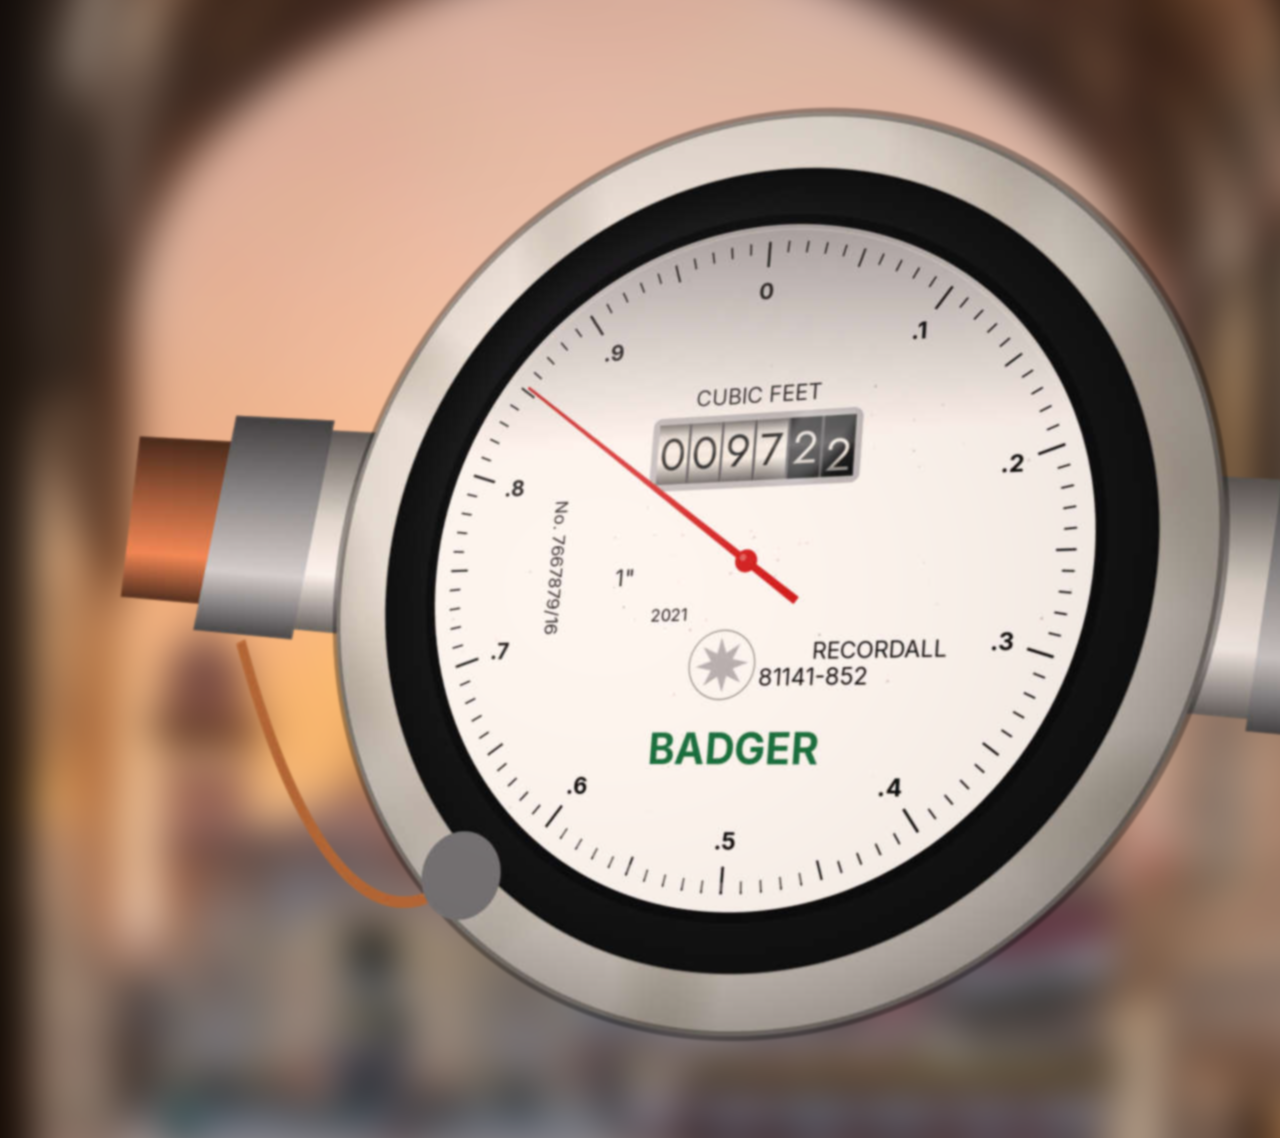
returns 9721.85,ft³
